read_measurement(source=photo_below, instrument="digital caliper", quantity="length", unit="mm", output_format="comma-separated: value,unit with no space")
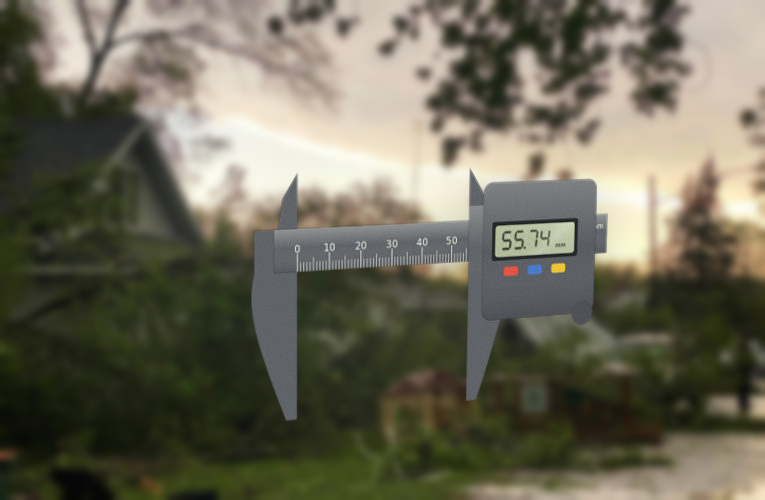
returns 55.74,mm
